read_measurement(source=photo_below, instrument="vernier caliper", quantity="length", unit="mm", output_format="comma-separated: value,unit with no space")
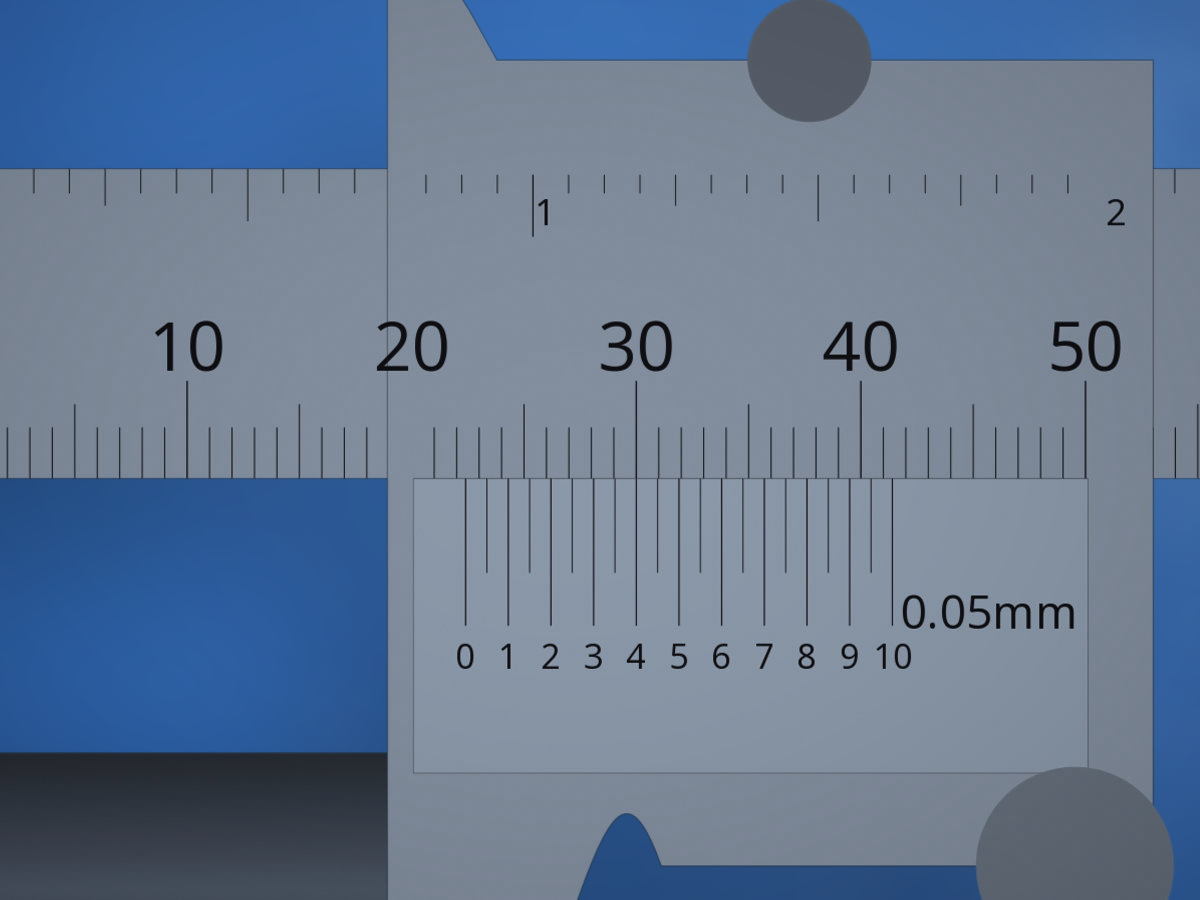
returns 22.4,mm
